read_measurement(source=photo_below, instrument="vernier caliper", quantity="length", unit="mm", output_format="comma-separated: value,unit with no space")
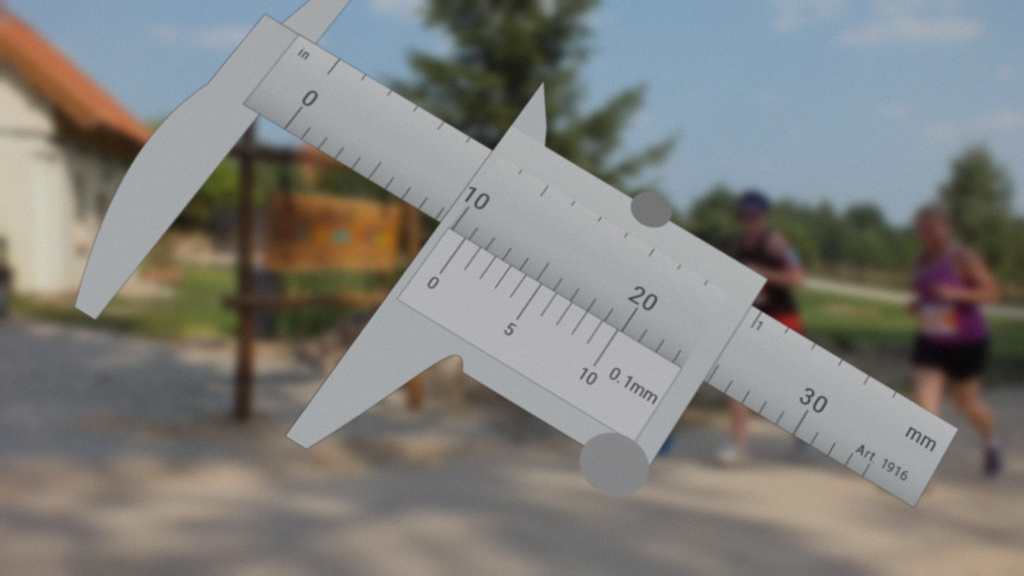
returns 10.8,mm
